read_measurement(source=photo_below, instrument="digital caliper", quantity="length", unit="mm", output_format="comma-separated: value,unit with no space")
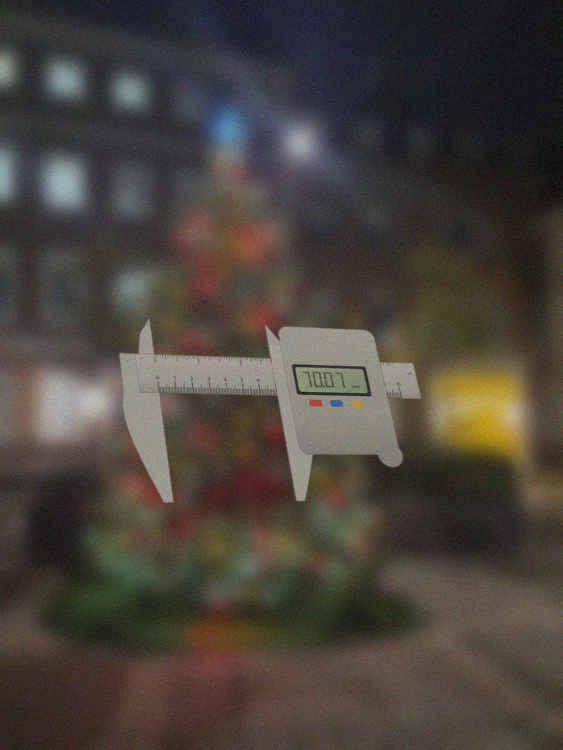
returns 70.07,mm
